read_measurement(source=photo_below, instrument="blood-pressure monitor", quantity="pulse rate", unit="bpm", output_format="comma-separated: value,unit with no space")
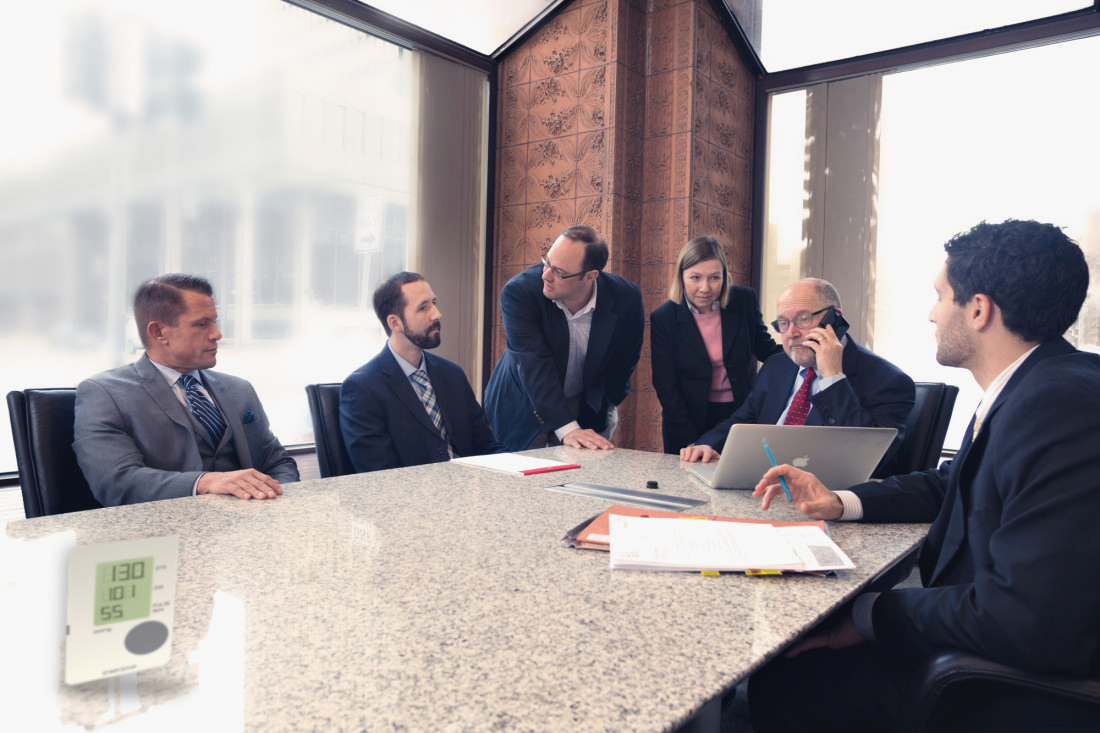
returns 55,bpm
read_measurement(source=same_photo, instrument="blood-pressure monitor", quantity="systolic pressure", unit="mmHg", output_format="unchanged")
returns 130,mmHg
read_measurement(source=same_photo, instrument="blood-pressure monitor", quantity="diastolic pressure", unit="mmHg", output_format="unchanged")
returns 101,mmHg
